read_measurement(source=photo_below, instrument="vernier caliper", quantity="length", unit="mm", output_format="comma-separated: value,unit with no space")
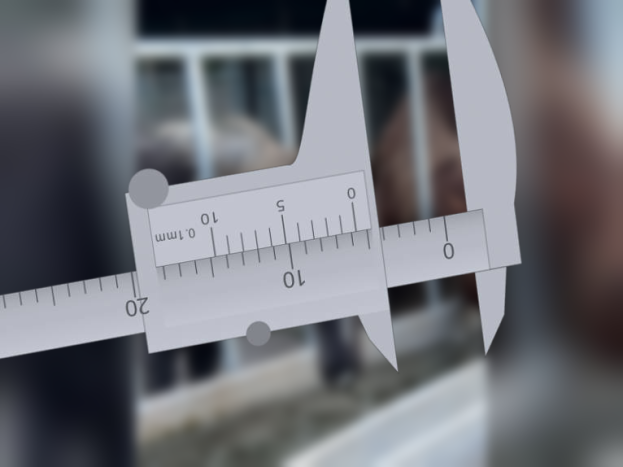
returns 5.7,mm
